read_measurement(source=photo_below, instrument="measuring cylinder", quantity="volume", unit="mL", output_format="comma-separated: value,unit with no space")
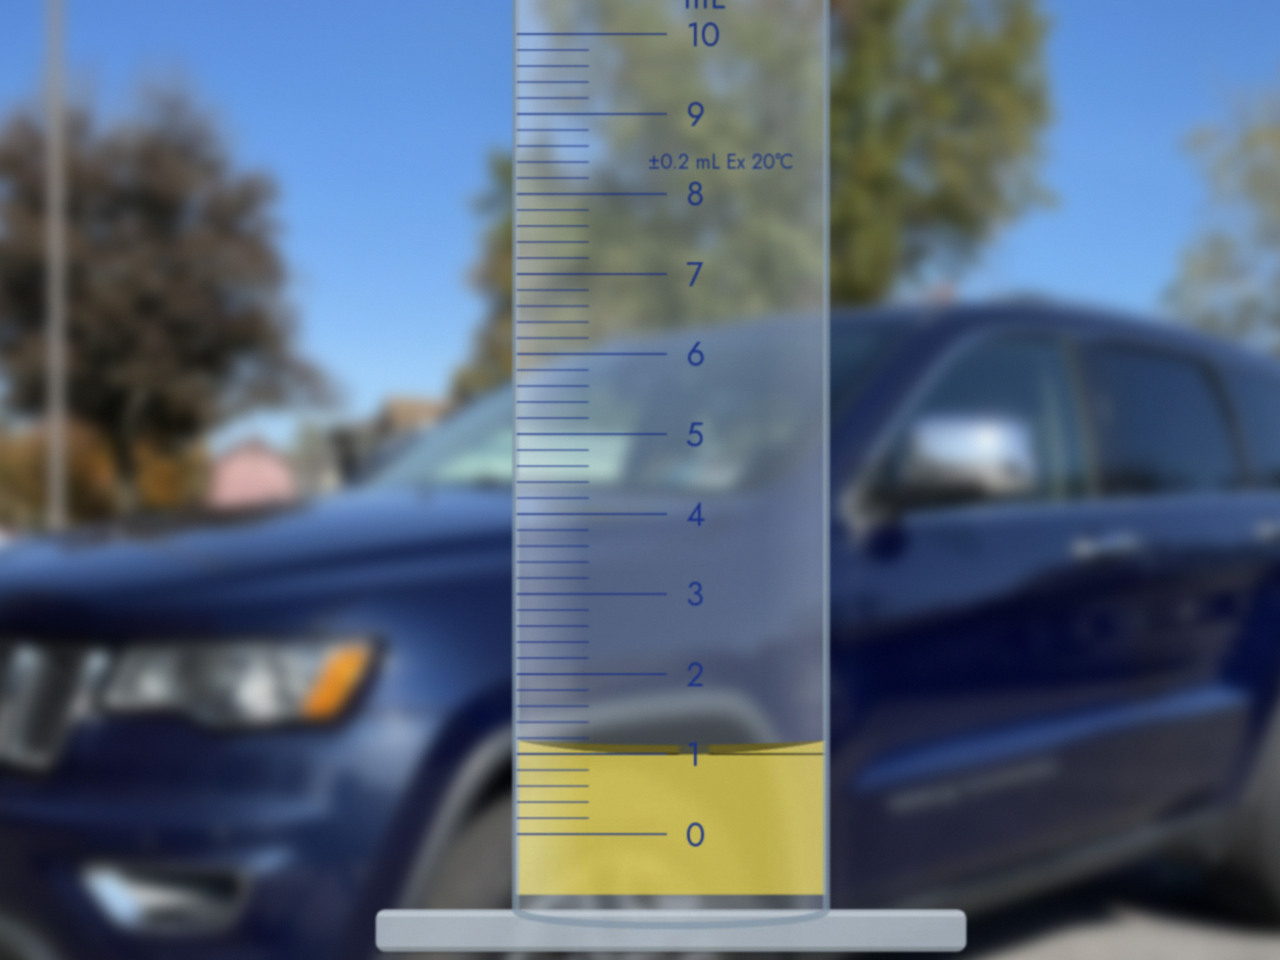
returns 1,mL
